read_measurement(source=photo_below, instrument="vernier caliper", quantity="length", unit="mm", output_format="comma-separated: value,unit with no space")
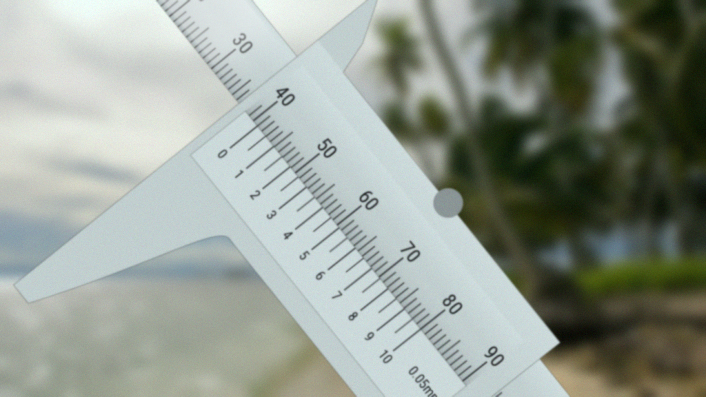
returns 41.0,mm
